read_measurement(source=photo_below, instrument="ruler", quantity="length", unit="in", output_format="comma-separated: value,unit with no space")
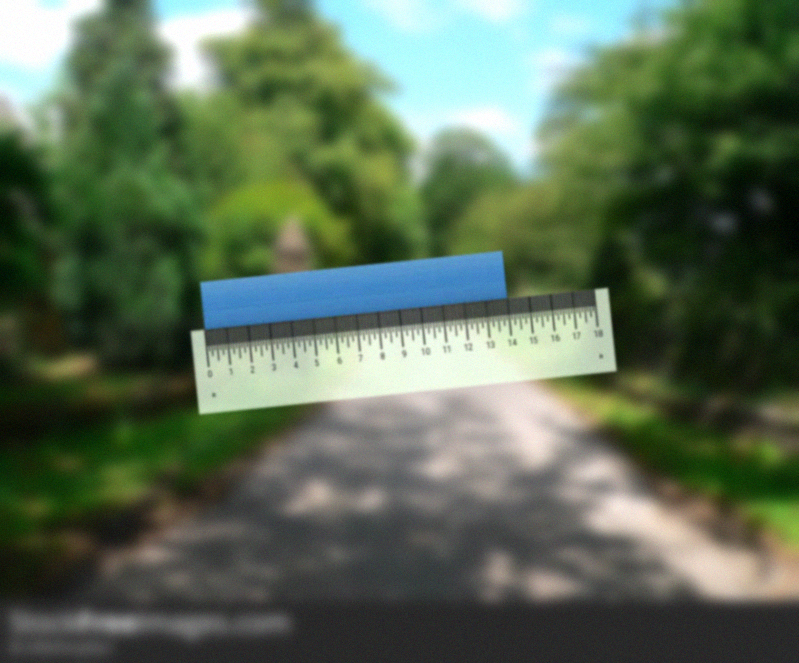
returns 14,in
